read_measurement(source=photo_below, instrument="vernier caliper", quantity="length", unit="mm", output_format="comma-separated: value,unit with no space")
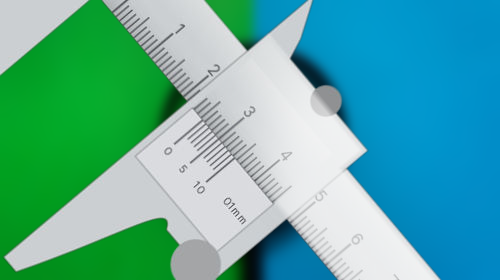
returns 25.5,mm
